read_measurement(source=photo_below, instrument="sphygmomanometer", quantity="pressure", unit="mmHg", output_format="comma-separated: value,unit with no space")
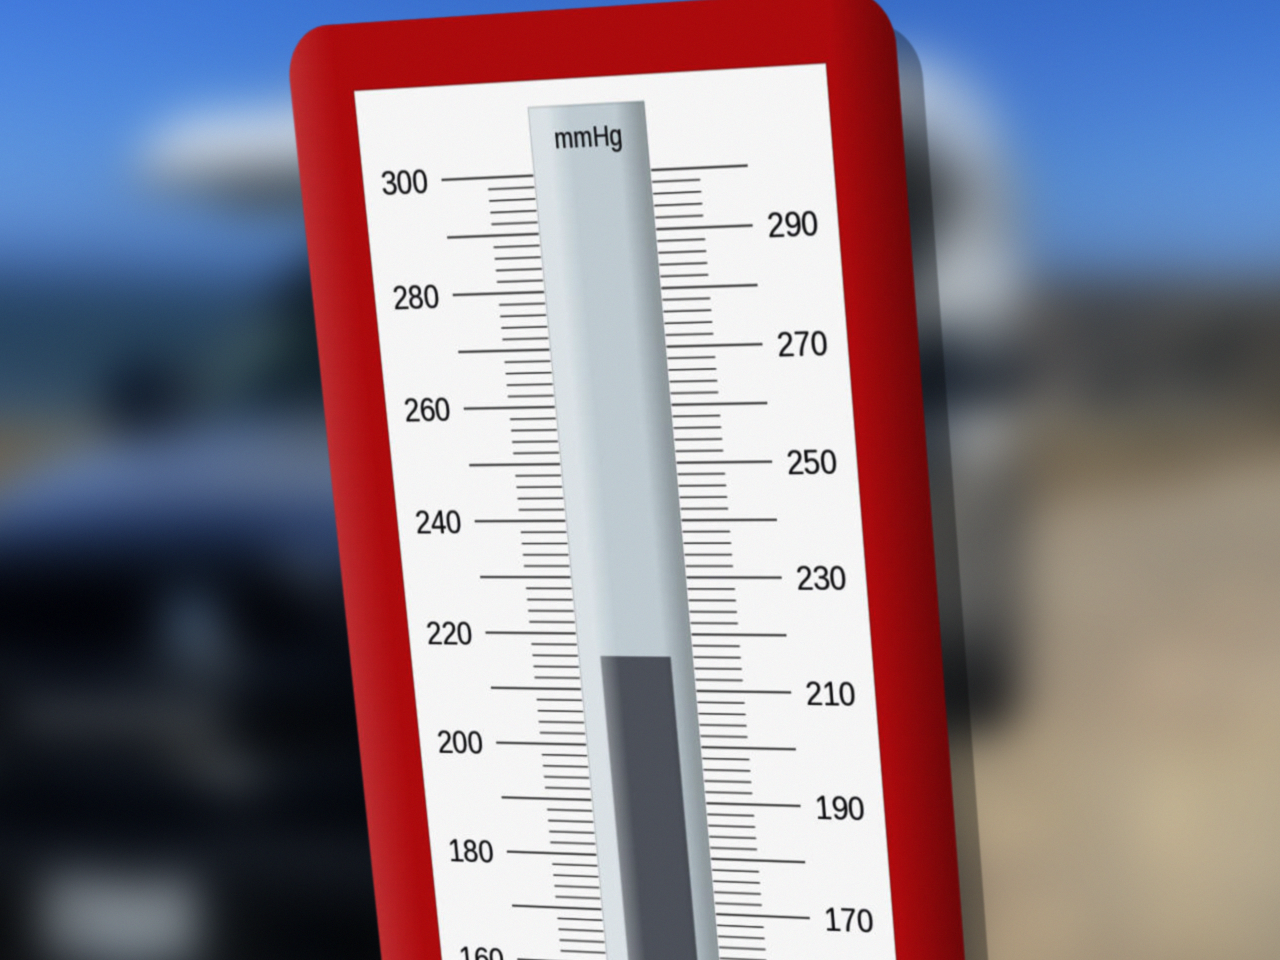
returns 216,mmHg
